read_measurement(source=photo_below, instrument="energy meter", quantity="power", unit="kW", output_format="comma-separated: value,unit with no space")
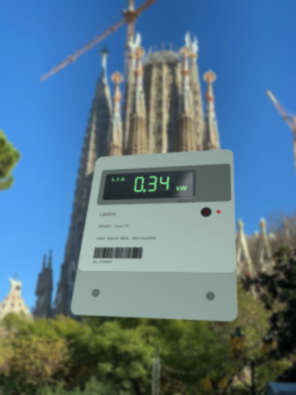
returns 0.34,kW
